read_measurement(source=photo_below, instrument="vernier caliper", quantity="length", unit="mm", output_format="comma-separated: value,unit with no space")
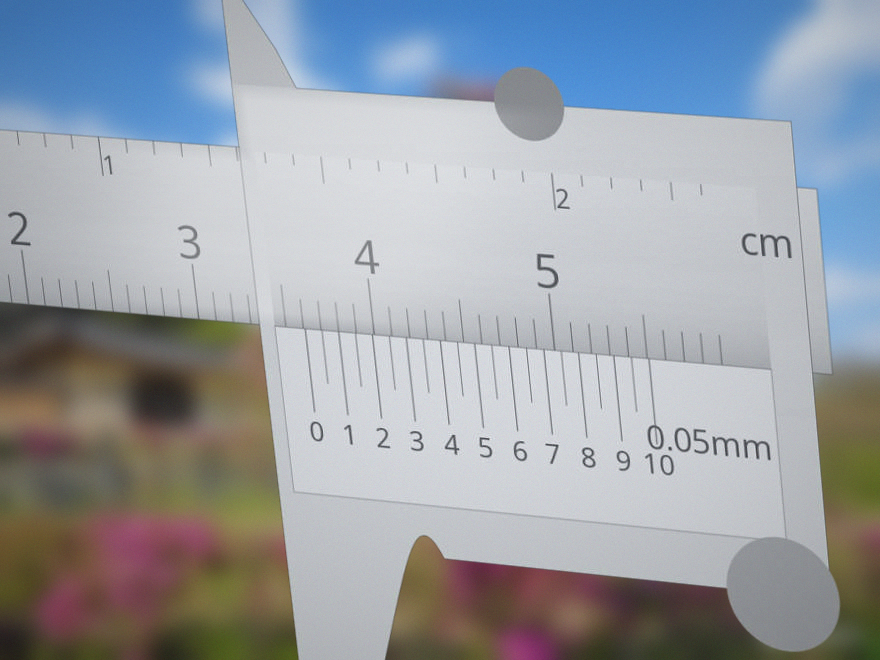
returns 36.1,mm
